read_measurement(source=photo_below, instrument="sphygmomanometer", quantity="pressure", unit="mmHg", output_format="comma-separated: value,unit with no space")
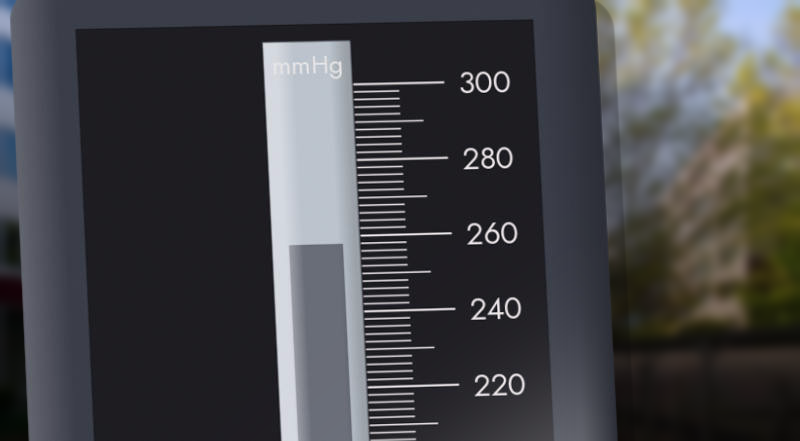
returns 258,mmHg
